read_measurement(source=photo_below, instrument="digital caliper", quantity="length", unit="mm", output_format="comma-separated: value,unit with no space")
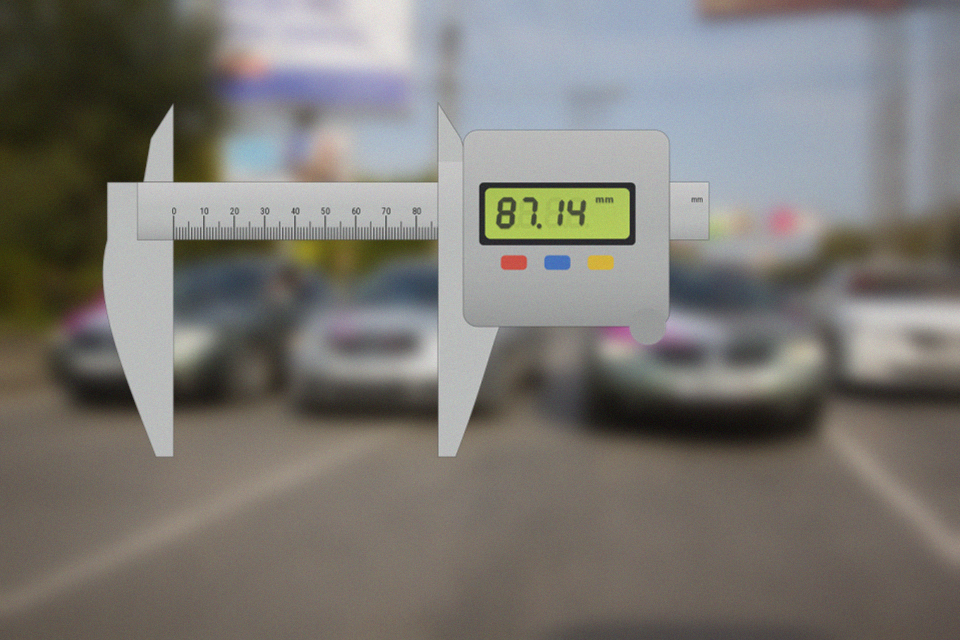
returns 87.14,mm
